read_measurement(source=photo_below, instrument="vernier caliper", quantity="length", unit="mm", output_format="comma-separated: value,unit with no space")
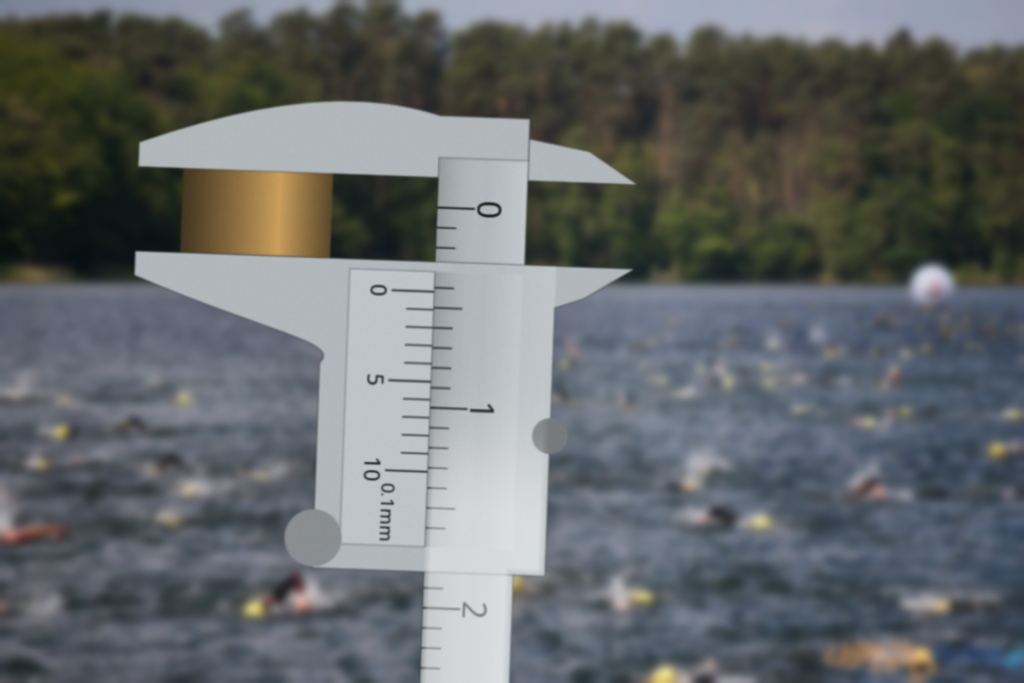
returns 4.2,mm
